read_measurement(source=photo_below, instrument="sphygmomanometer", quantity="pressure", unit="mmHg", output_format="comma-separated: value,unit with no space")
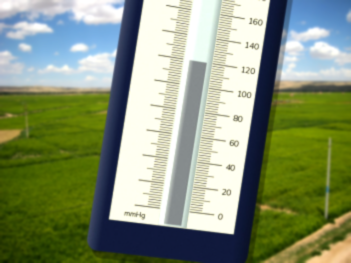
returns 120,mmHg
